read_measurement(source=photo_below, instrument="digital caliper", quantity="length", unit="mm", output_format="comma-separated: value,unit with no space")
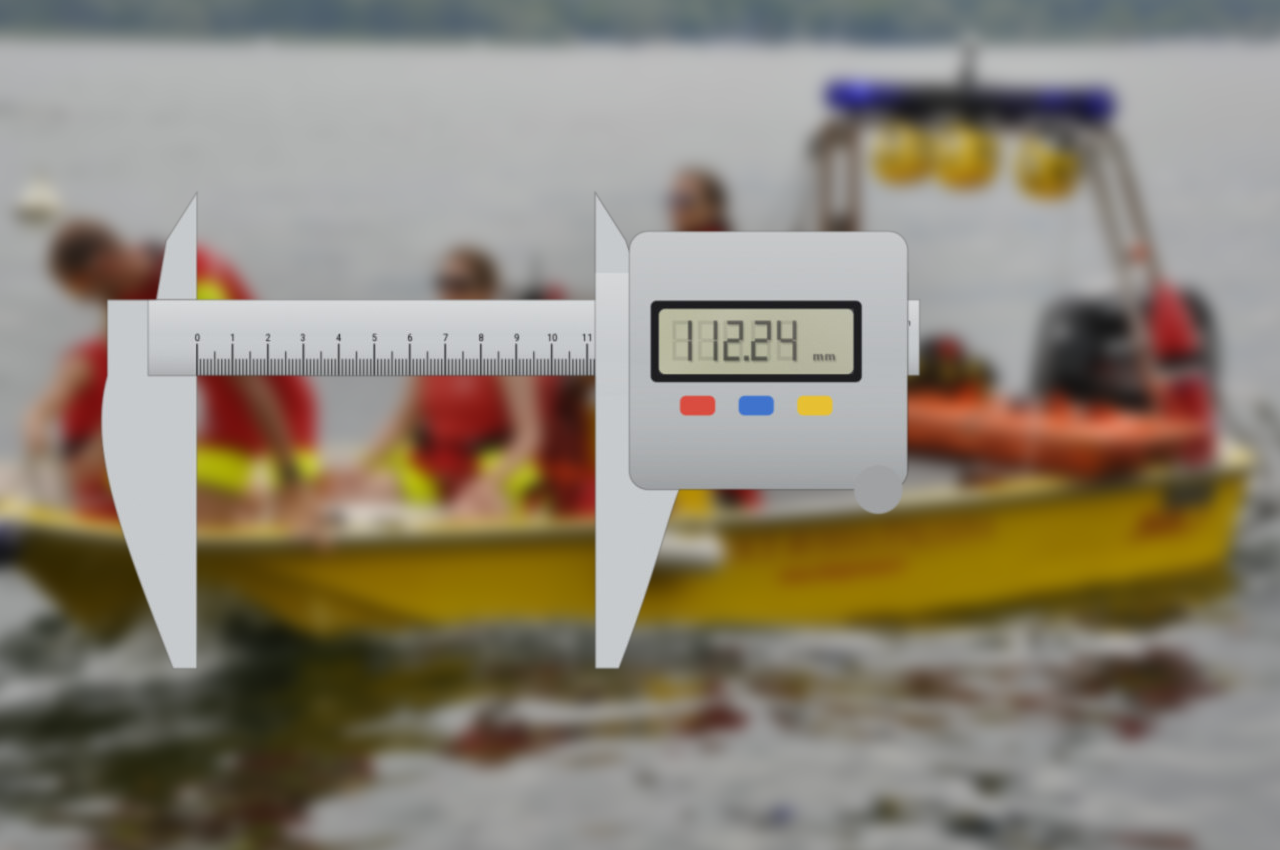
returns 112.24,mm
